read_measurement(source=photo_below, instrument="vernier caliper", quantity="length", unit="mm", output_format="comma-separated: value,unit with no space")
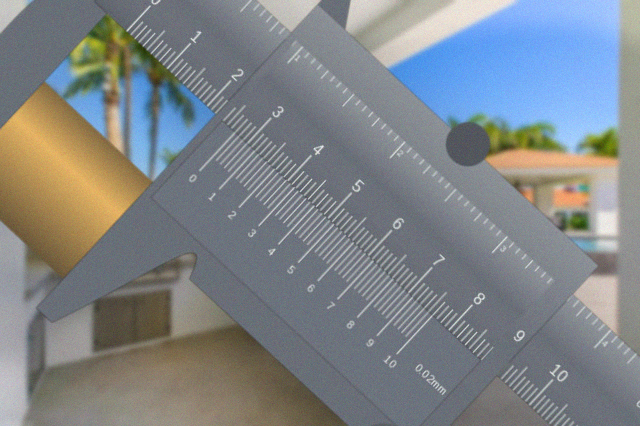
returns 27.0,mm
